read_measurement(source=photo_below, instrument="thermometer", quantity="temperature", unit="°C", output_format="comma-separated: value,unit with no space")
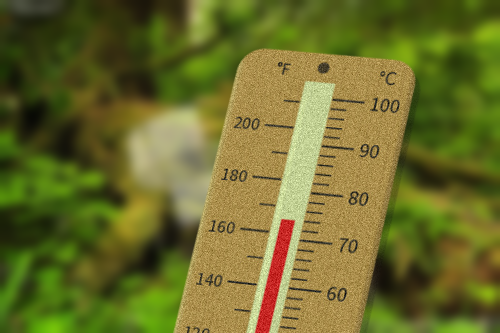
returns 74,°C
